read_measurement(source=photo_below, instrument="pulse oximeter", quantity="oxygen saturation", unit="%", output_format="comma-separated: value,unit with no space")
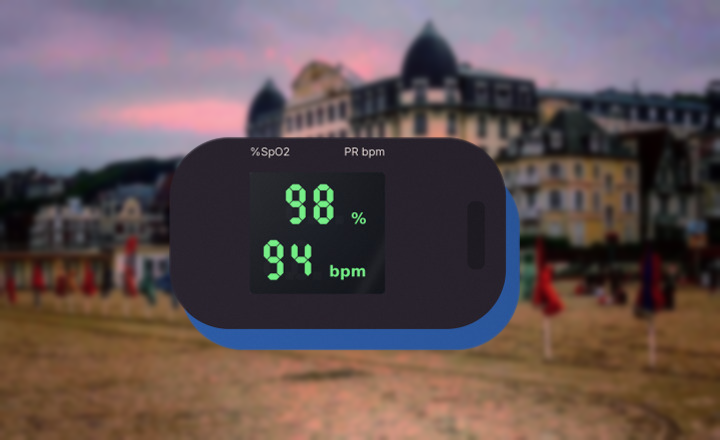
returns 98,%
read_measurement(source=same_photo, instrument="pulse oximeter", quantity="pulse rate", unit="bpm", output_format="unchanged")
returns 94,bpm
